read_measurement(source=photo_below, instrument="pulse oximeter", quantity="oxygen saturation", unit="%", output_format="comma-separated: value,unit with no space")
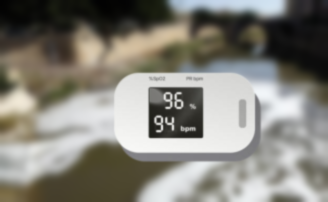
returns 96,%
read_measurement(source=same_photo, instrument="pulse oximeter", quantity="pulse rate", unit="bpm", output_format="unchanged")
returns 94,bpm
